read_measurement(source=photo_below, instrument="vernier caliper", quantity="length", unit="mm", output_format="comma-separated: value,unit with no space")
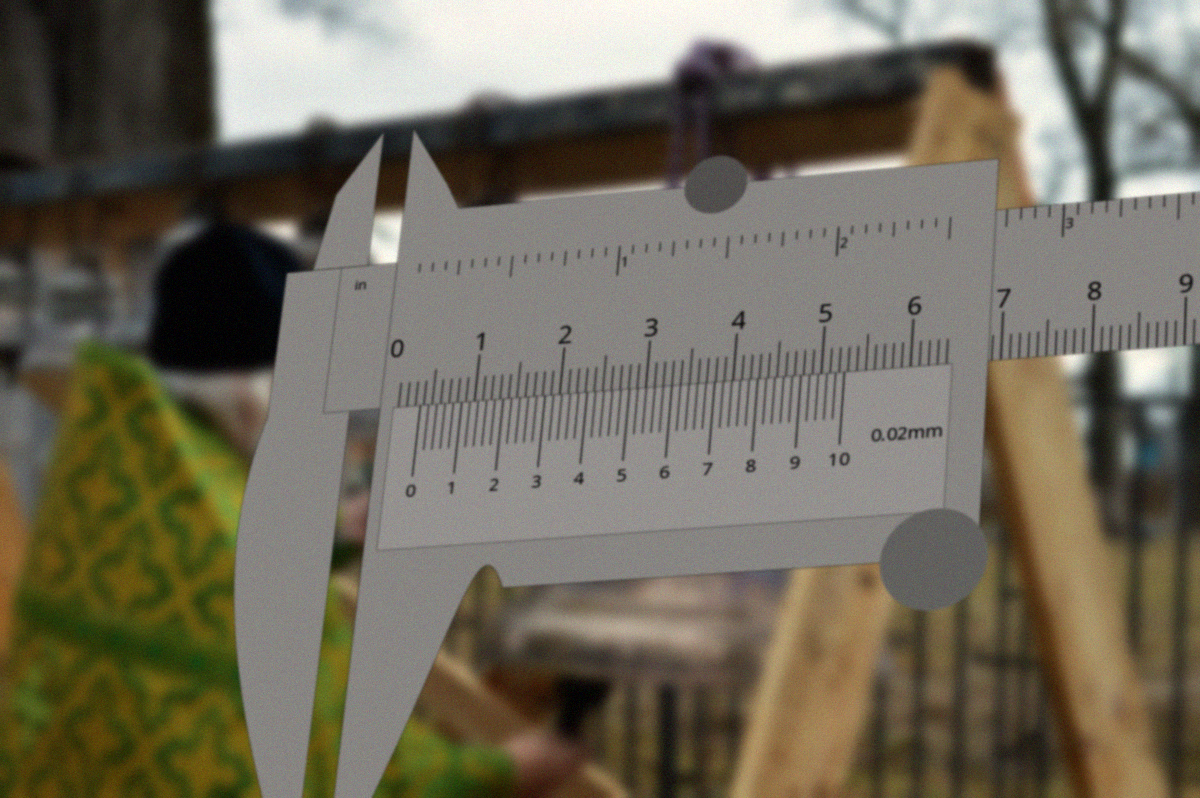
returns 3.6,mm
